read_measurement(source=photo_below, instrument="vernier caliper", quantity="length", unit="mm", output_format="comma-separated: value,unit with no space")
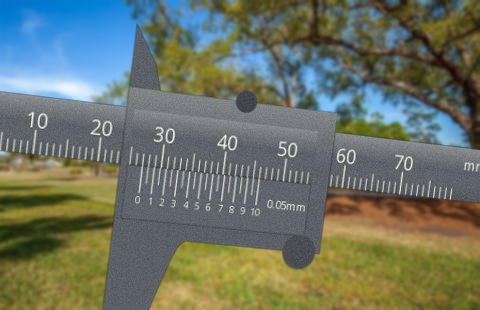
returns 27.0,mm
